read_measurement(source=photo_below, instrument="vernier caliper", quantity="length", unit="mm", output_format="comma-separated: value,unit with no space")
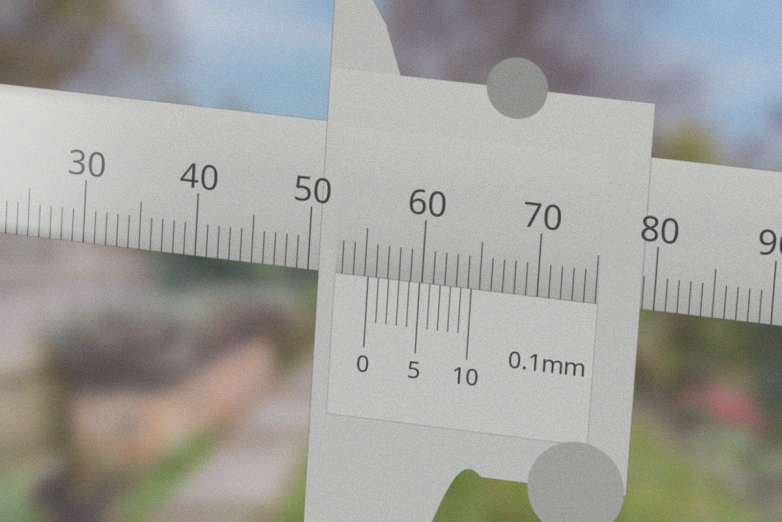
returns 55.3,mm
